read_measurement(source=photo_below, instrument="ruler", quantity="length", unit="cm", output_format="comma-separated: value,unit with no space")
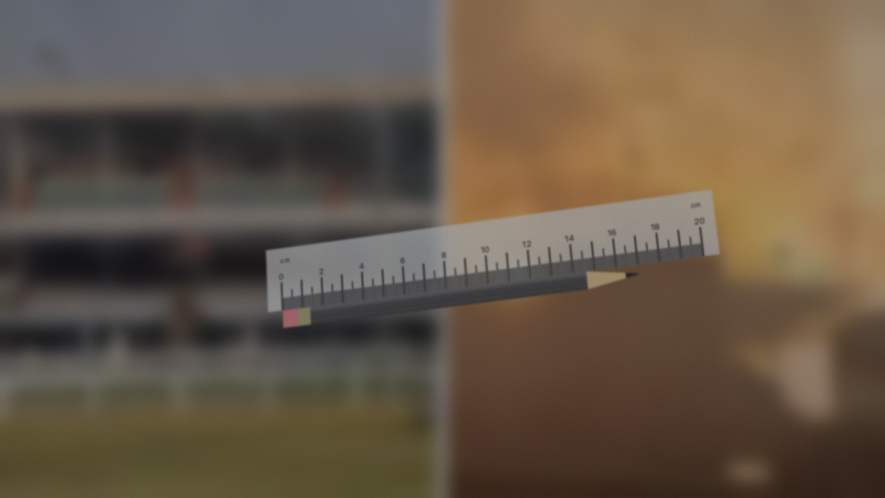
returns 17,cm
